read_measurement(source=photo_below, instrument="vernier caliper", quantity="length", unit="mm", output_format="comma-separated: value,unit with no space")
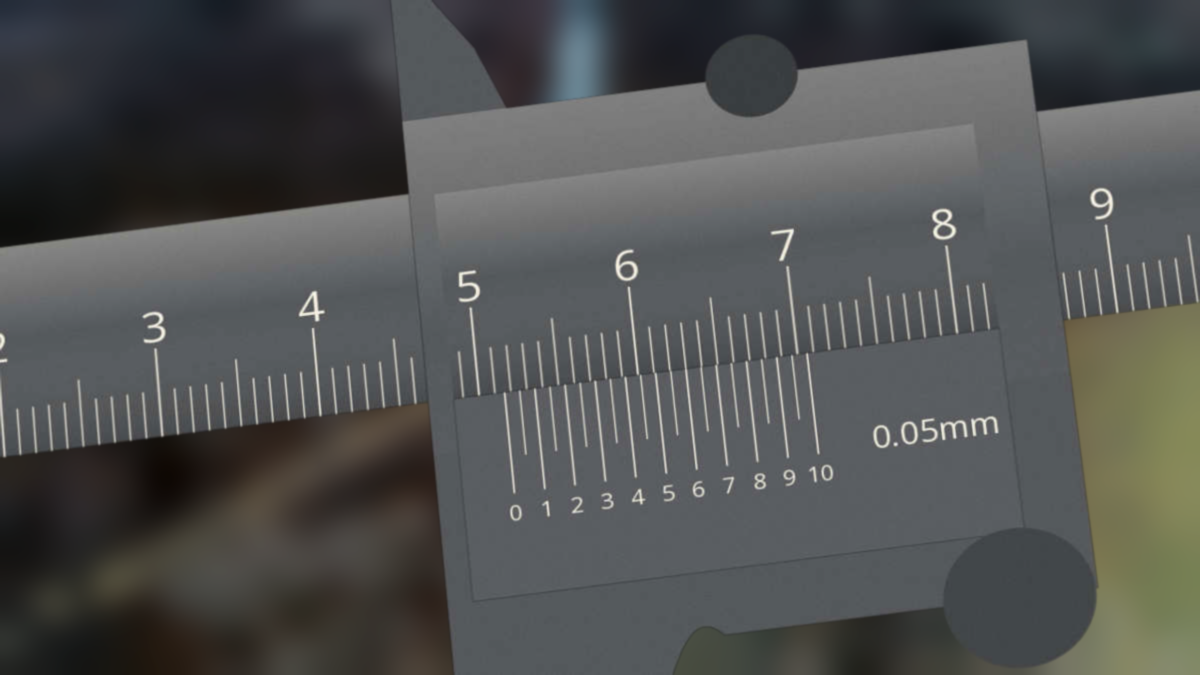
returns 51.6,mm
